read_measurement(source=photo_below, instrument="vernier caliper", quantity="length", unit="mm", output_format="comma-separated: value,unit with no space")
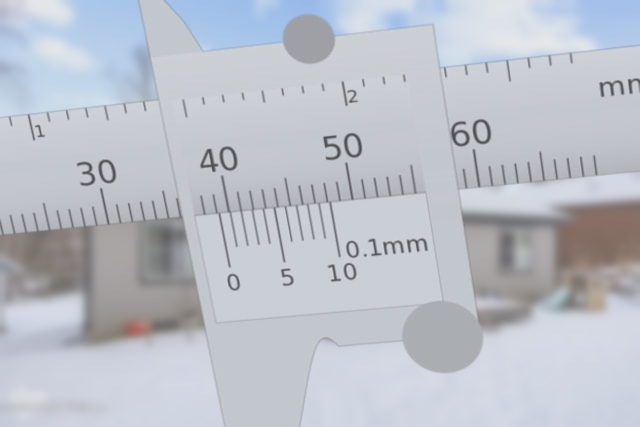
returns 39.2,mm
